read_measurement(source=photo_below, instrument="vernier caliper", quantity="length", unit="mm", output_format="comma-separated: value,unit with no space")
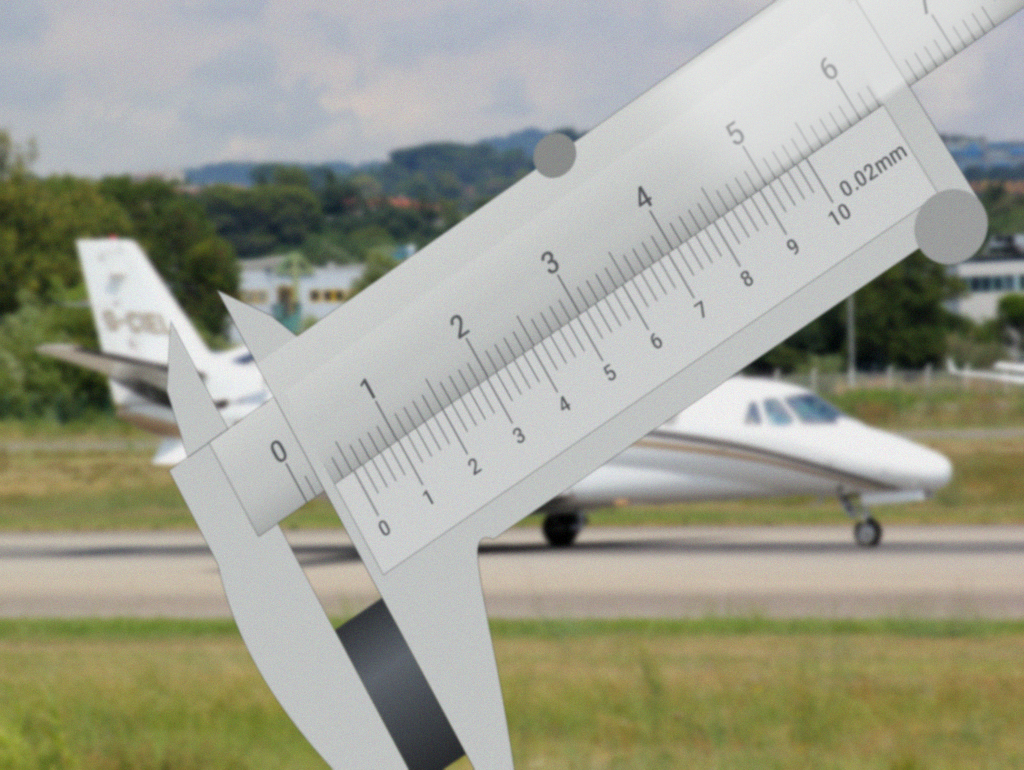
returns 5.2,mm
